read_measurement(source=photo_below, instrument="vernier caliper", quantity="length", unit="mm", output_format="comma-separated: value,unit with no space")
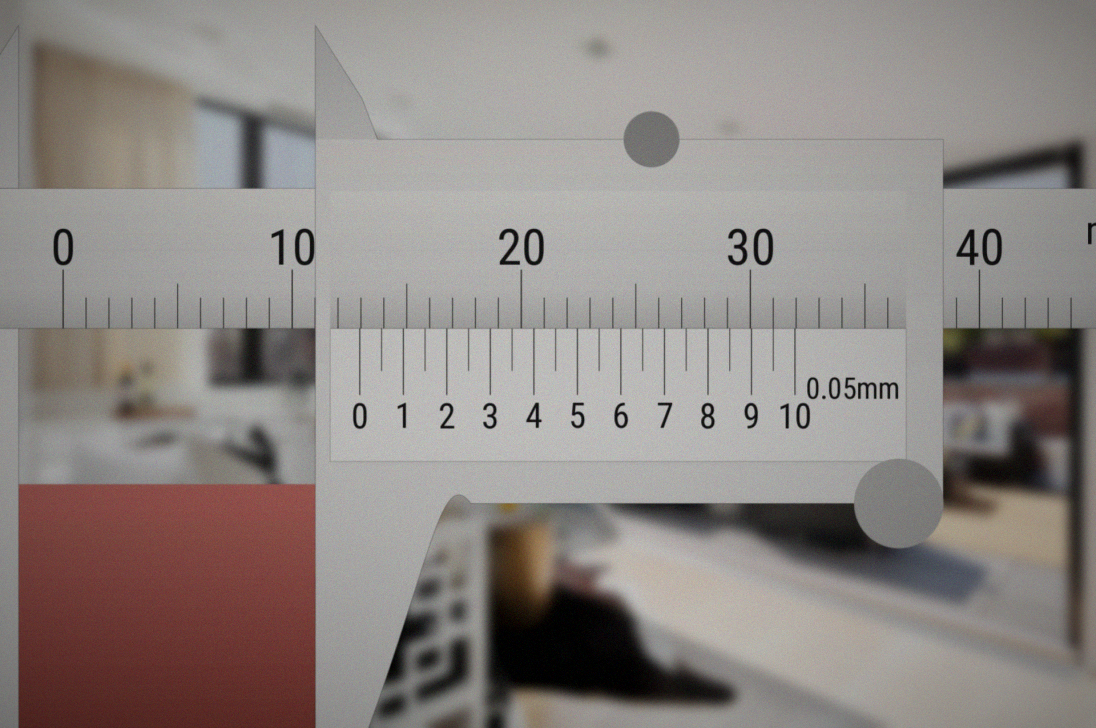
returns 12.95,mm
